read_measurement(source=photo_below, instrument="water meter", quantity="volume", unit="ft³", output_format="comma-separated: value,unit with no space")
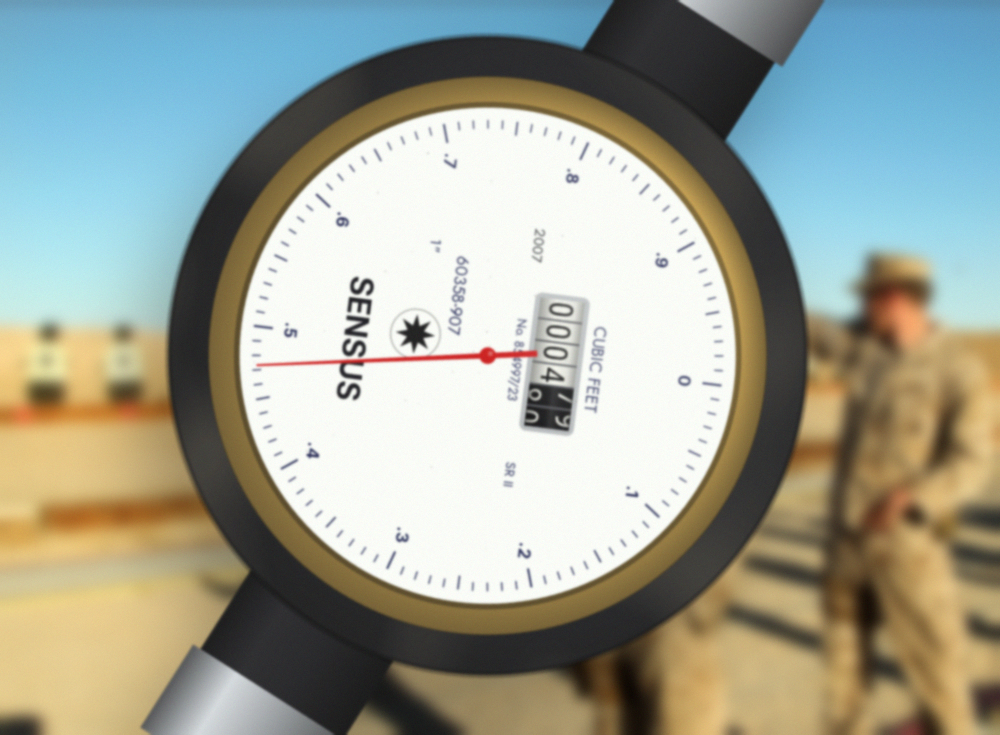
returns 479.47,ft³
